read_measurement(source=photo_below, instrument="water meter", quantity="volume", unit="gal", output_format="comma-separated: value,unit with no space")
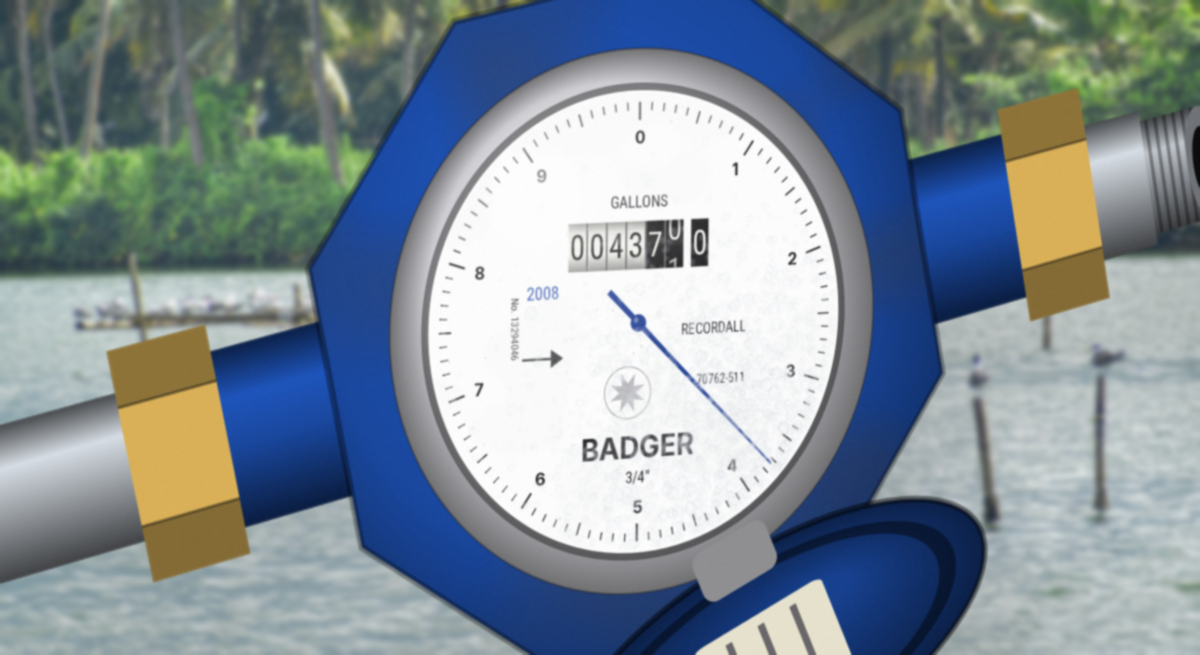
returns 43703.7,gal
